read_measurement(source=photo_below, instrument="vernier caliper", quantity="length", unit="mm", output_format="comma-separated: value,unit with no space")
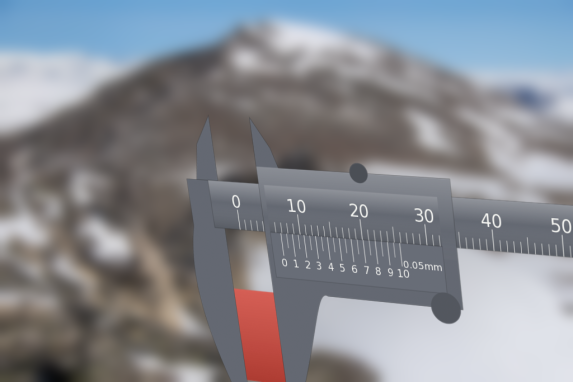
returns 6.8,mm
